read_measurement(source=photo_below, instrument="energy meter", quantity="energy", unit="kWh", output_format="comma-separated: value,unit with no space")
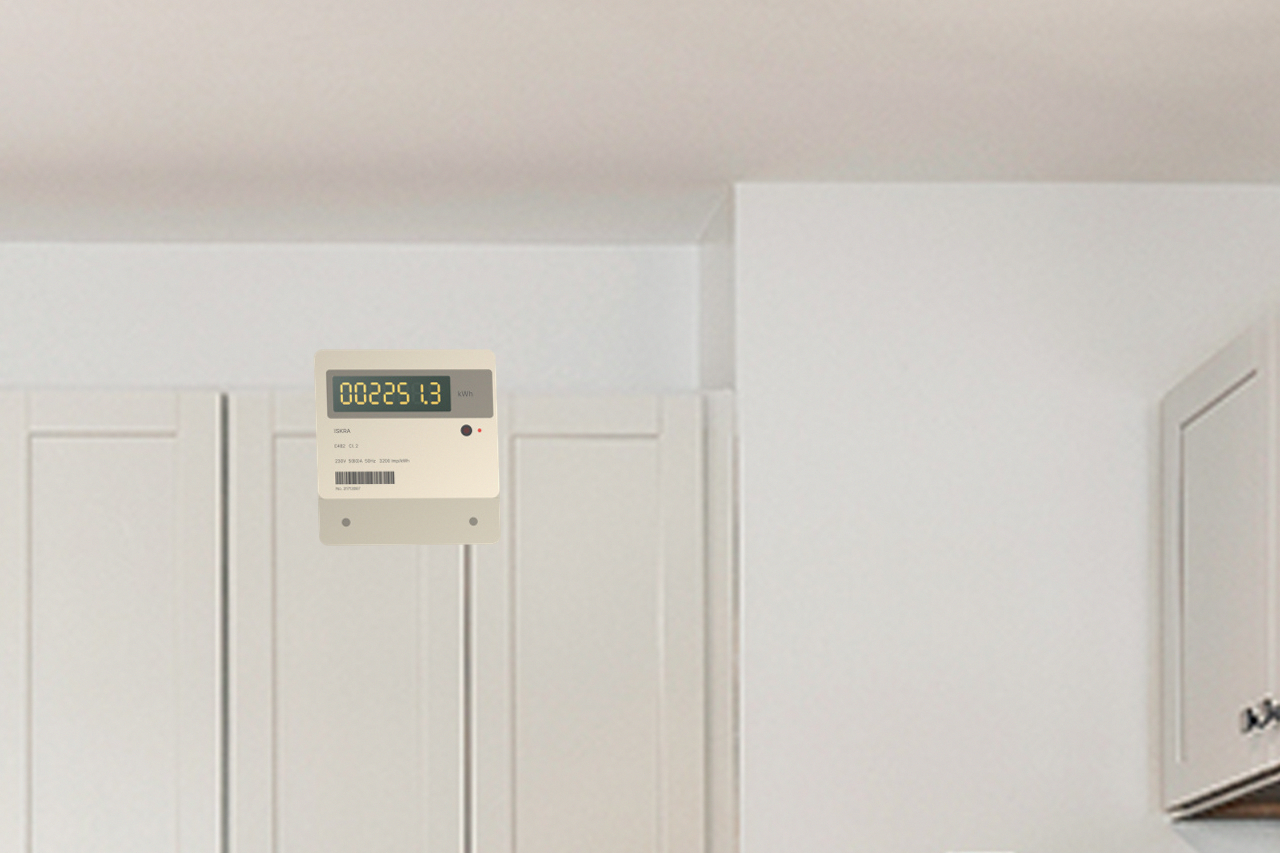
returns 2251.3,kWh
